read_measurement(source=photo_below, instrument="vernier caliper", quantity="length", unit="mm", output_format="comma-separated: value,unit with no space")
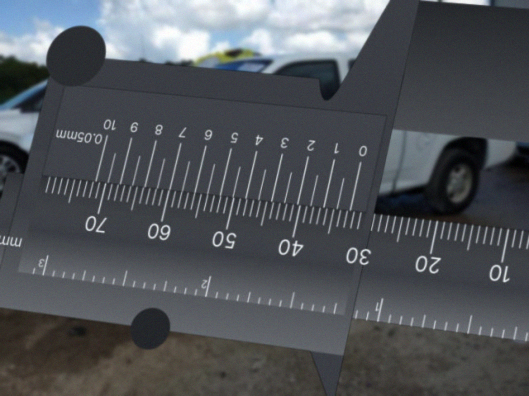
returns 32.6,mm
